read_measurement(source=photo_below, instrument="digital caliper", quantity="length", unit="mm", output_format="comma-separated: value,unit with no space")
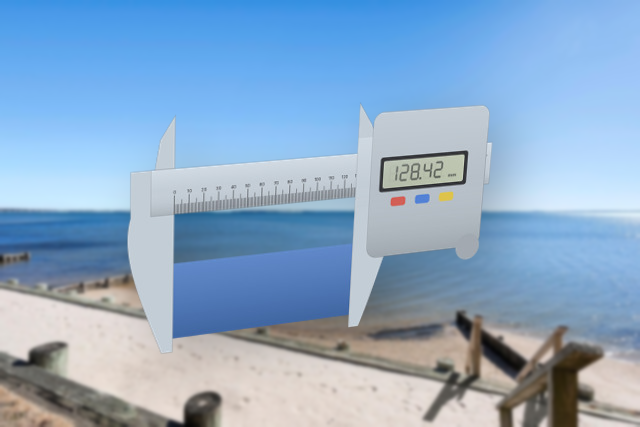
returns 128.42,mm
